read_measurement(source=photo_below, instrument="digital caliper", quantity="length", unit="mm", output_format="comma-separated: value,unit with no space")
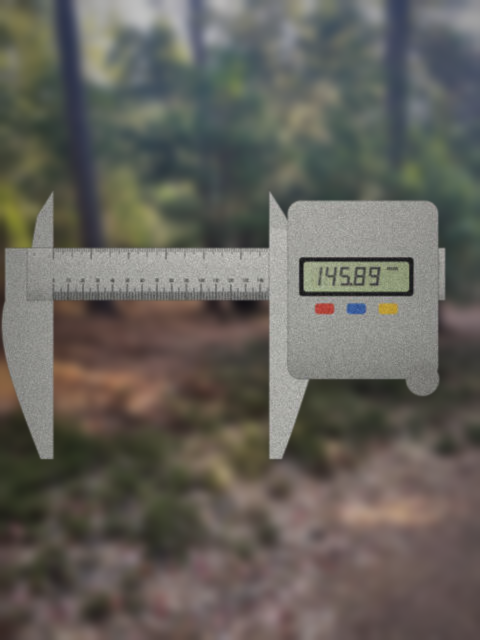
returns 145.89,mm
